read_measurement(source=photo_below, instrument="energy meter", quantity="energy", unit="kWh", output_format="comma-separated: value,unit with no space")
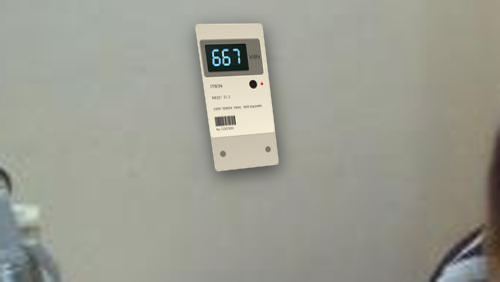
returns 667,kWh
